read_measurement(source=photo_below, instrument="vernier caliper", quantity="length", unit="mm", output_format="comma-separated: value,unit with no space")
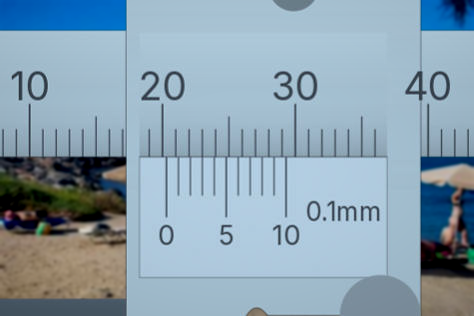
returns 20.3,mm
